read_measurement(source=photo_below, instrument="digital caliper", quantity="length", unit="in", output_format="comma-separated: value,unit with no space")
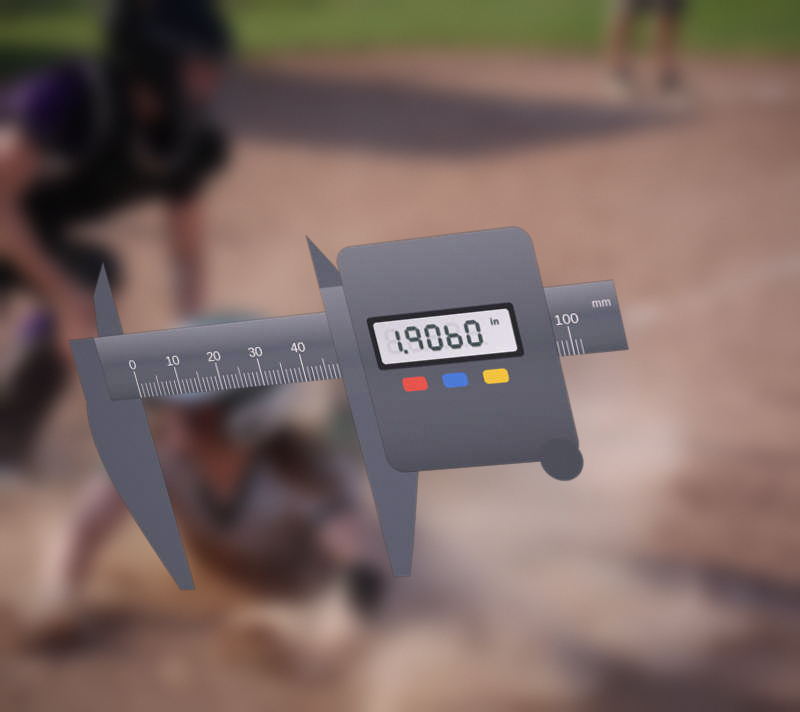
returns 1.9060,in
